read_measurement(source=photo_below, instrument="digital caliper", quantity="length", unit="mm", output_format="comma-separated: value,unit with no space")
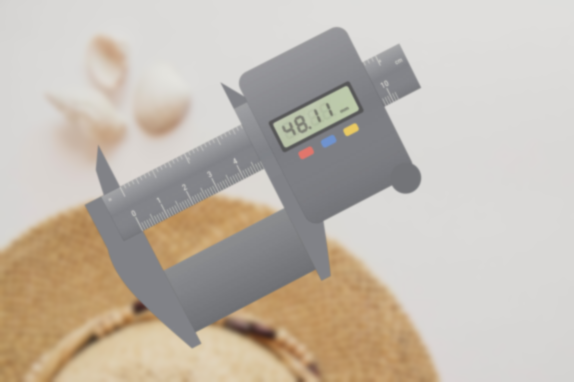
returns 48.11,mm
